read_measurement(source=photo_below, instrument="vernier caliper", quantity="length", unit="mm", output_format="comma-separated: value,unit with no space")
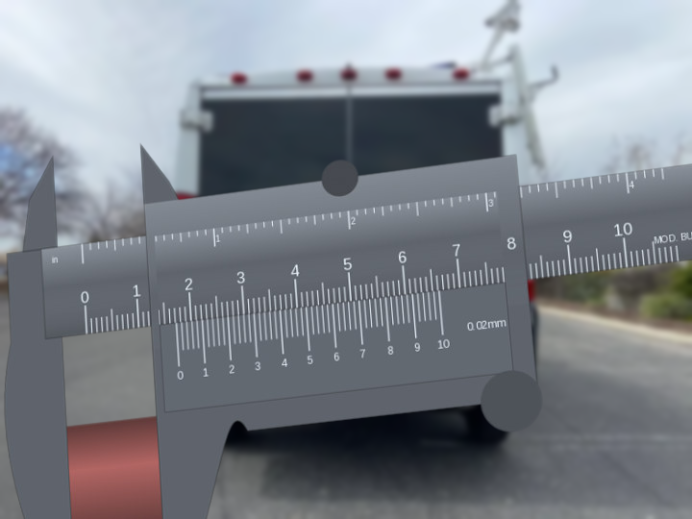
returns 17.2,mm
